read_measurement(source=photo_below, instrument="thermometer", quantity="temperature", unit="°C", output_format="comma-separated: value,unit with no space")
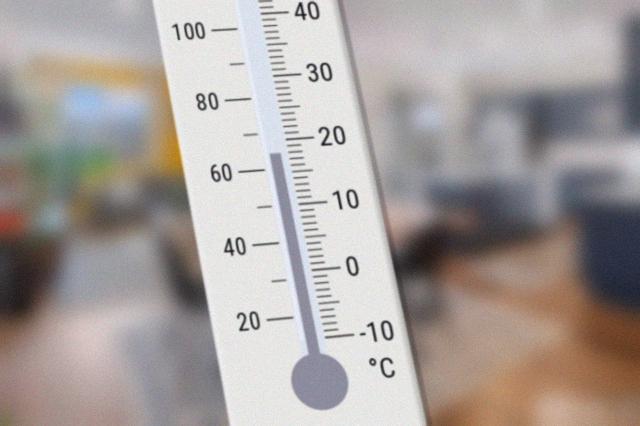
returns 18,°C
